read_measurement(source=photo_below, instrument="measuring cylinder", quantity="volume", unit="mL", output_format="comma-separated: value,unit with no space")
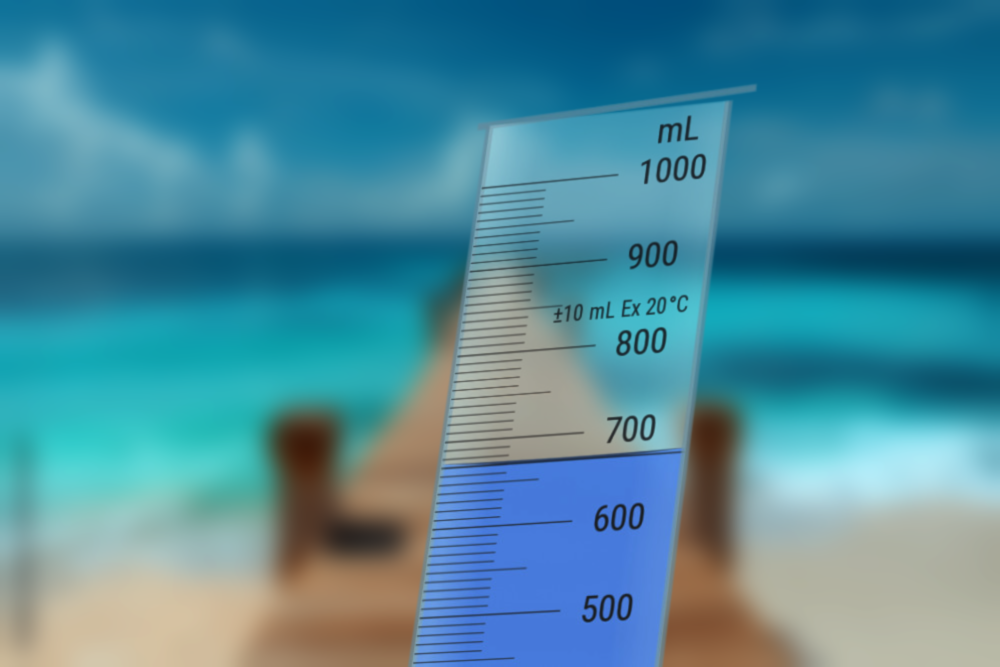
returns 670,mL
